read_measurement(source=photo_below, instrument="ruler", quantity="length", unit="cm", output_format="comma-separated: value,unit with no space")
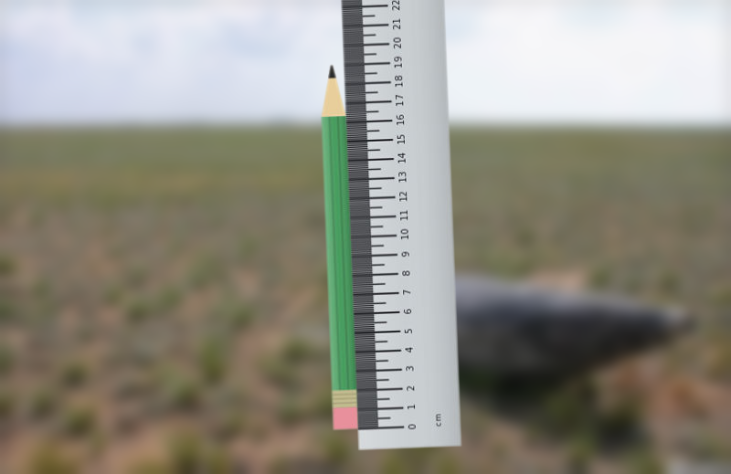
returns 19,cm
